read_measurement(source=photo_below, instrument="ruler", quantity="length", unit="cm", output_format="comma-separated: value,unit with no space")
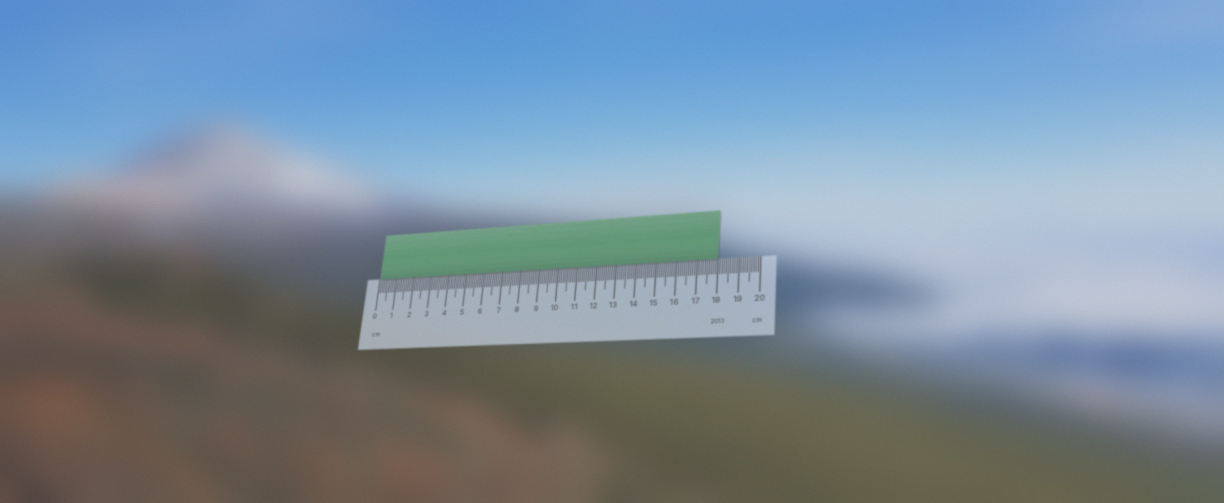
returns 18,cm
